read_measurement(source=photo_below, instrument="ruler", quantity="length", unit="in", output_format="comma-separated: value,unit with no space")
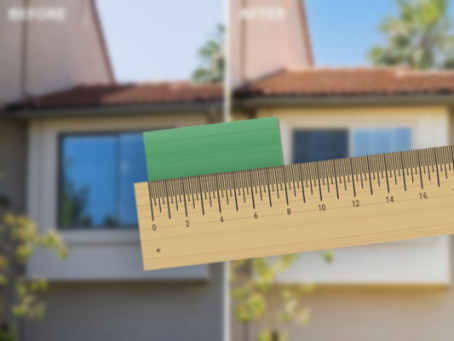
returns 8,in
